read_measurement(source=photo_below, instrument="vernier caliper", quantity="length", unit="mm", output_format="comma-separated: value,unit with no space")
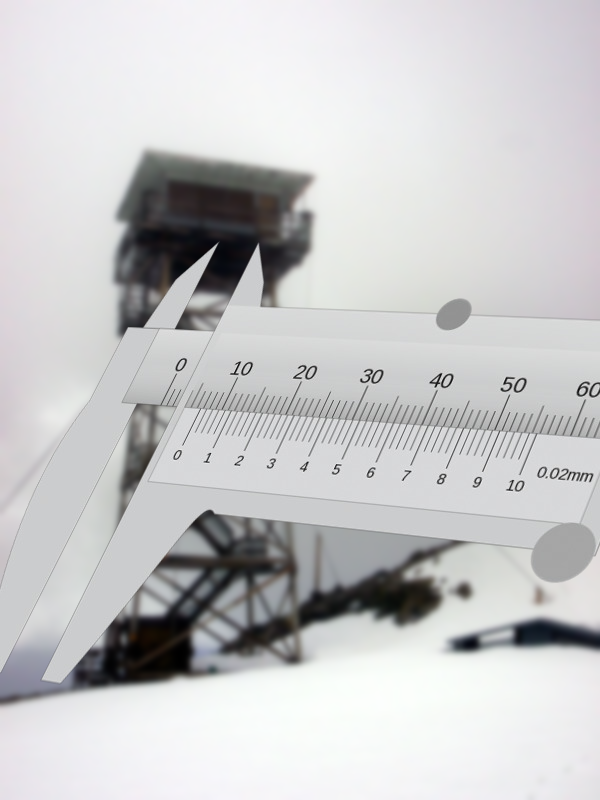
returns 6.6,mm
